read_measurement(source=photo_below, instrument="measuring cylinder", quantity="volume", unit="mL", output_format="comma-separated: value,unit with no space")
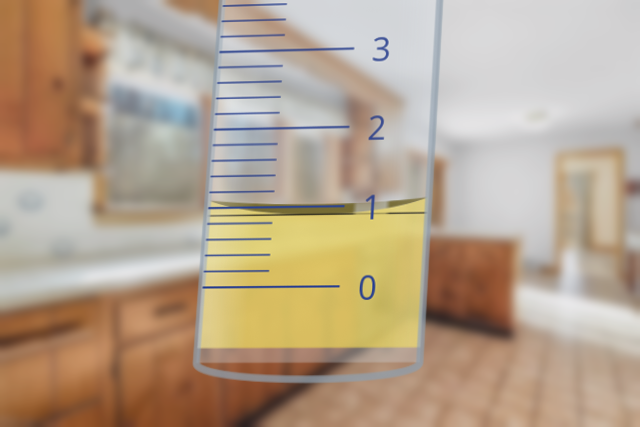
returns 0.9,mL
